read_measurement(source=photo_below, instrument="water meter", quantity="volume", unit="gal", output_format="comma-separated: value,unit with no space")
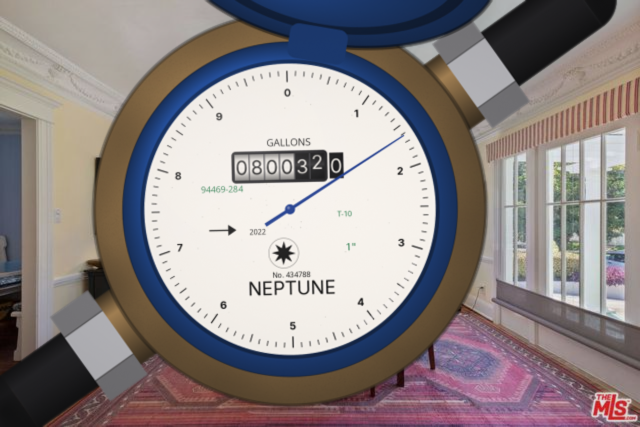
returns 800321.6,gal
